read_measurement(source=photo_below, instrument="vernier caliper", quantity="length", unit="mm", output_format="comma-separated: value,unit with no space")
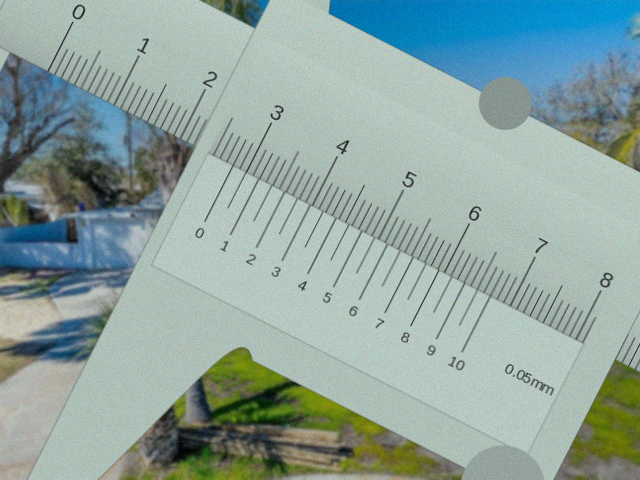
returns 28.0,mm
